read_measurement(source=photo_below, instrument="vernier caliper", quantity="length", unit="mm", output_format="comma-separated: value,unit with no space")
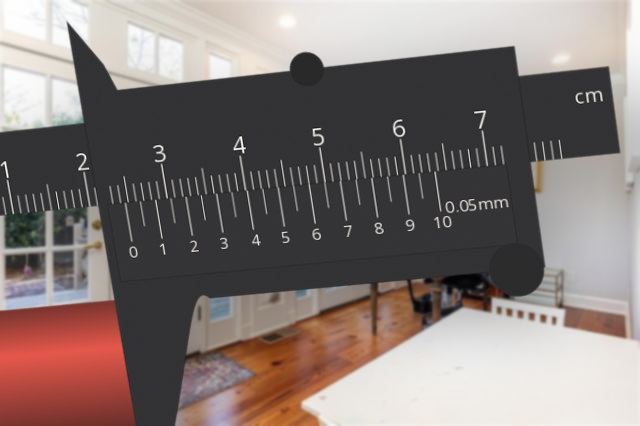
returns 24.6,mm
